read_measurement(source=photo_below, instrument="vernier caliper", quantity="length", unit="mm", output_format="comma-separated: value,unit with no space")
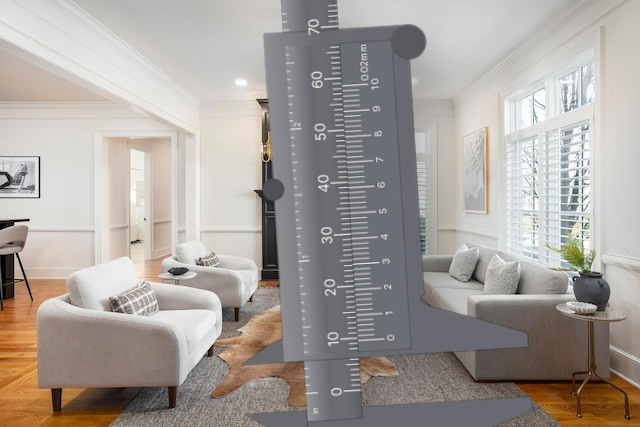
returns 9.5,mm
